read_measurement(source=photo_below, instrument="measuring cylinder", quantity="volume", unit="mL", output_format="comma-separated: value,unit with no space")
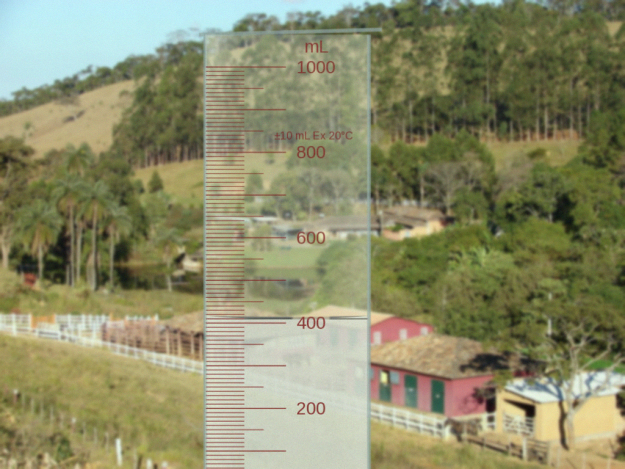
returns 410,mL
